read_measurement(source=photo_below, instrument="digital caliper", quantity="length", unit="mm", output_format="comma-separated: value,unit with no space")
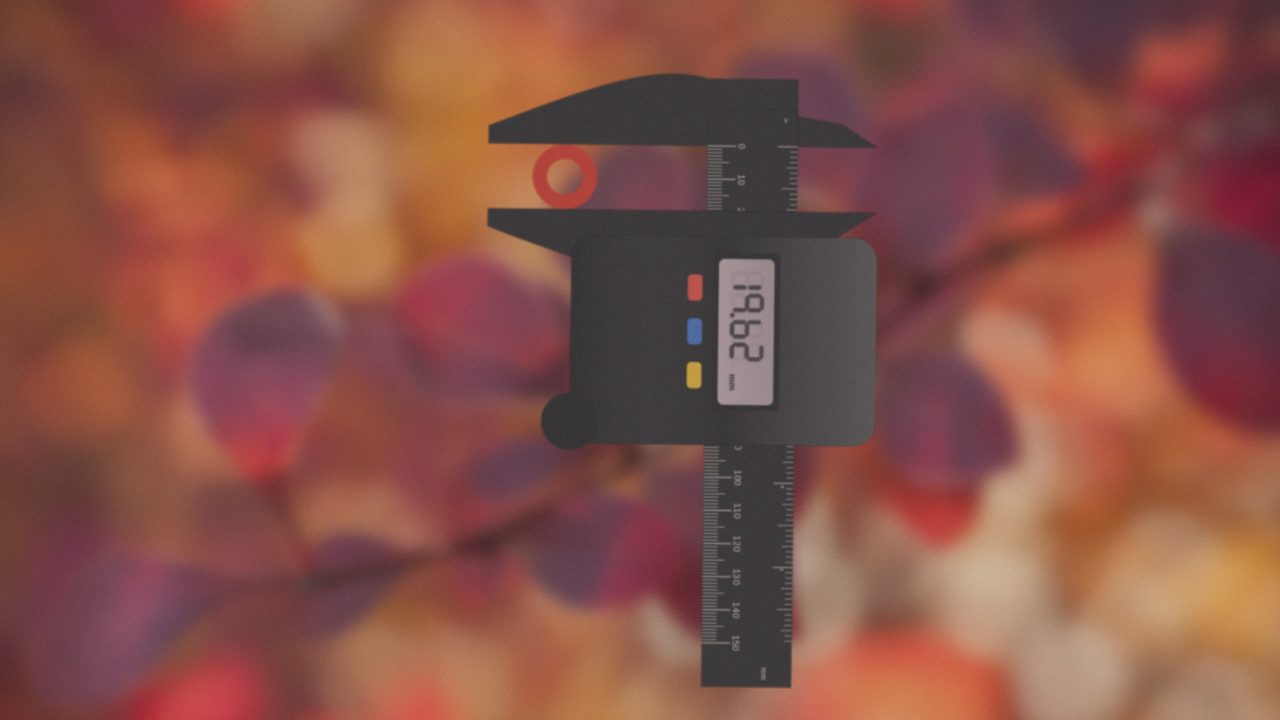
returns 19.62,mm
